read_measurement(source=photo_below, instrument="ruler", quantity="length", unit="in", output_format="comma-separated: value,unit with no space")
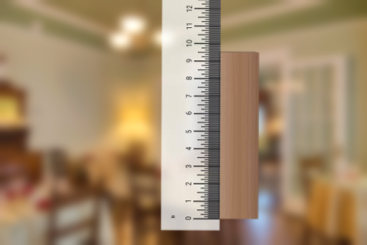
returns 9.5,in
